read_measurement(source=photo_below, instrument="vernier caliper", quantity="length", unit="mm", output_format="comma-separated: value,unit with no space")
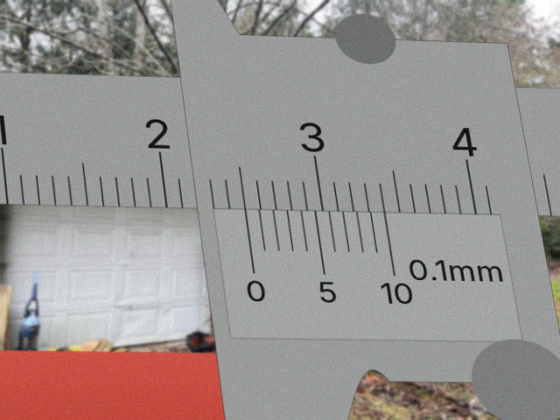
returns 25.0,mm
